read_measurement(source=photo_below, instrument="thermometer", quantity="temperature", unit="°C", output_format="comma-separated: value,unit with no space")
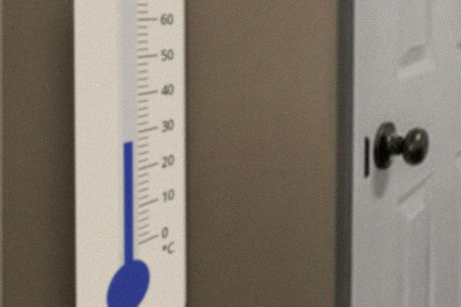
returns 28,°C
